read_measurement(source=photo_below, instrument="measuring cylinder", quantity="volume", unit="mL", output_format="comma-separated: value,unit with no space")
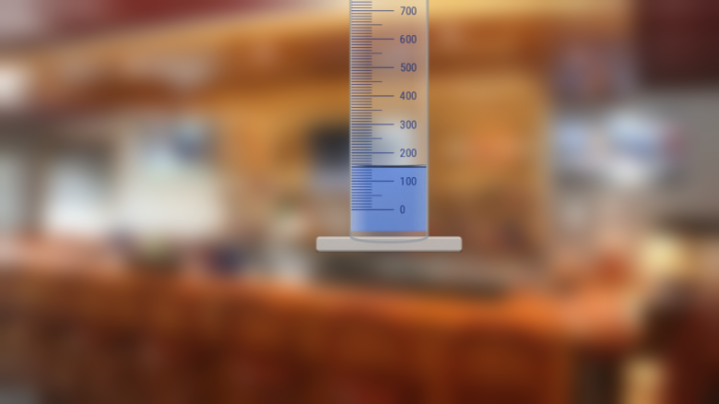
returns 150,mL
